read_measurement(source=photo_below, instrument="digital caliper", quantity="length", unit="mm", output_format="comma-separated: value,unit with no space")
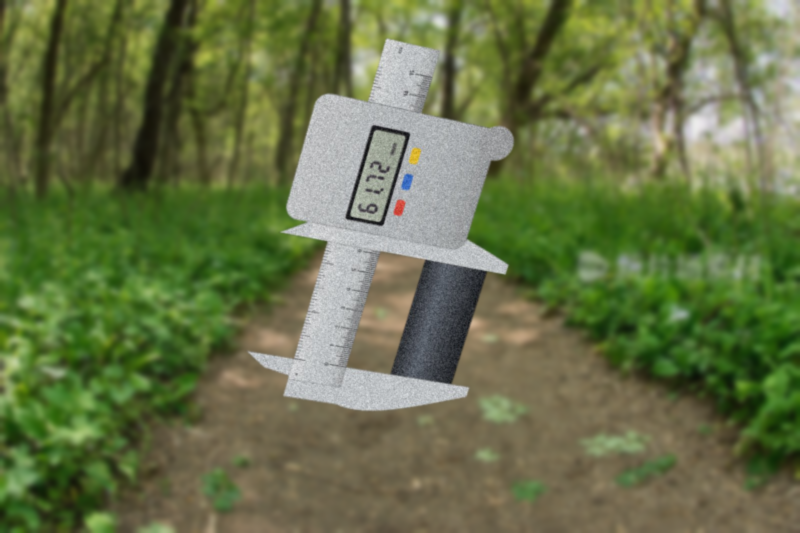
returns 61.72,mm
